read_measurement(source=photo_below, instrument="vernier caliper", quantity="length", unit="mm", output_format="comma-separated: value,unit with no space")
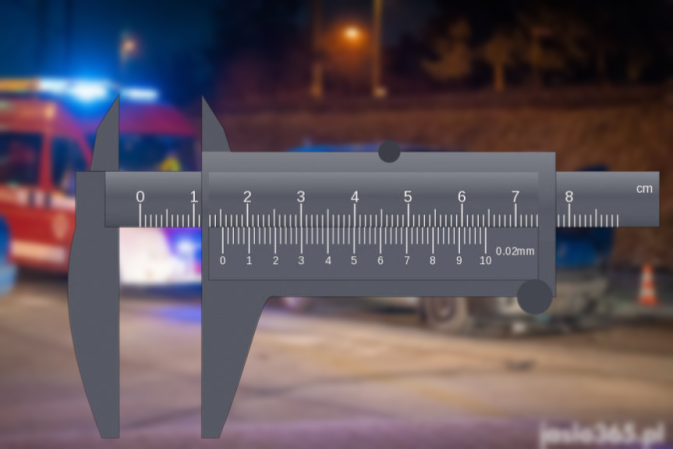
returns 15.4,mm
